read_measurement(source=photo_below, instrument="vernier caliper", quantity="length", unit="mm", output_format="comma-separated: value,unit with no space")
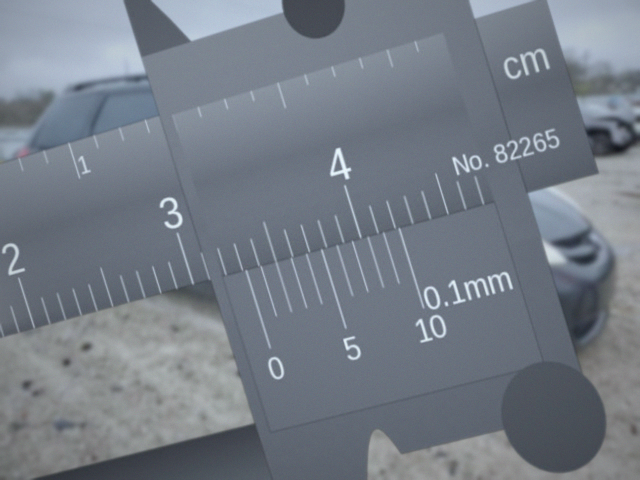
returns 33.2,mm
